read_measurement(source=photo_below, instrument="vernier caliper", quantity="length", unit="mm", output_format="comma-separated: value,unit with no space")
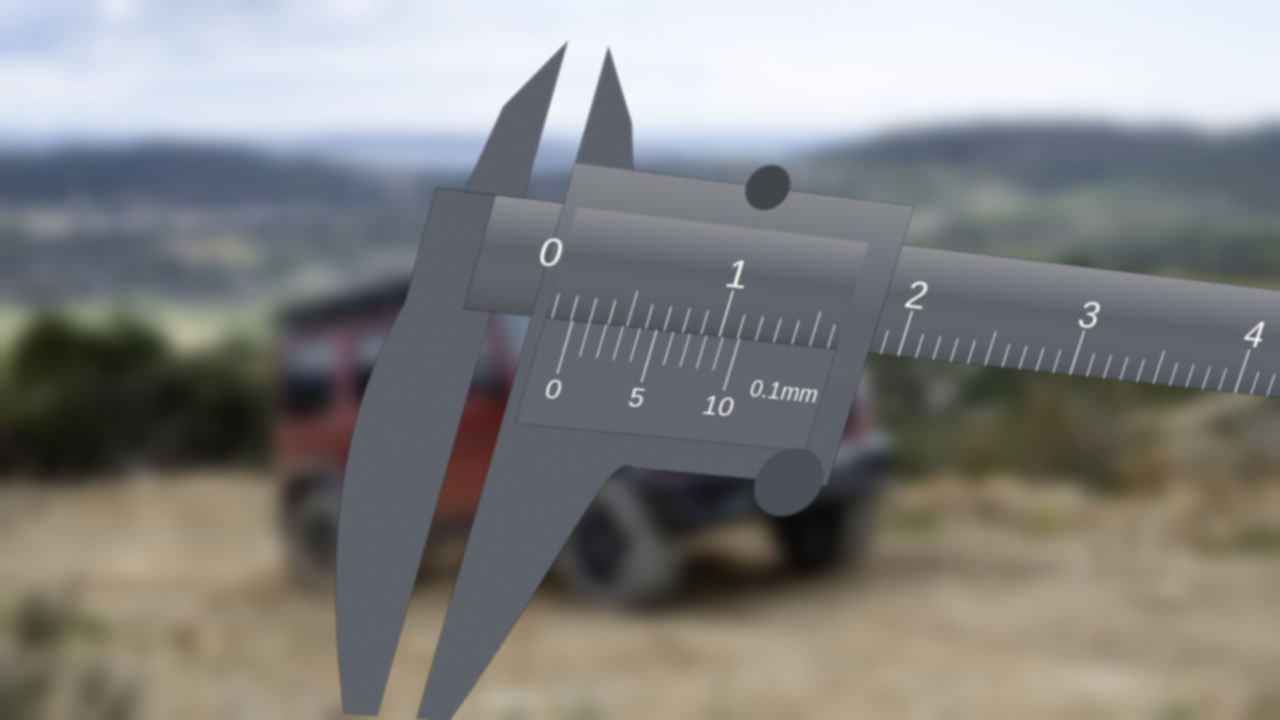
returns 2.1,mm
